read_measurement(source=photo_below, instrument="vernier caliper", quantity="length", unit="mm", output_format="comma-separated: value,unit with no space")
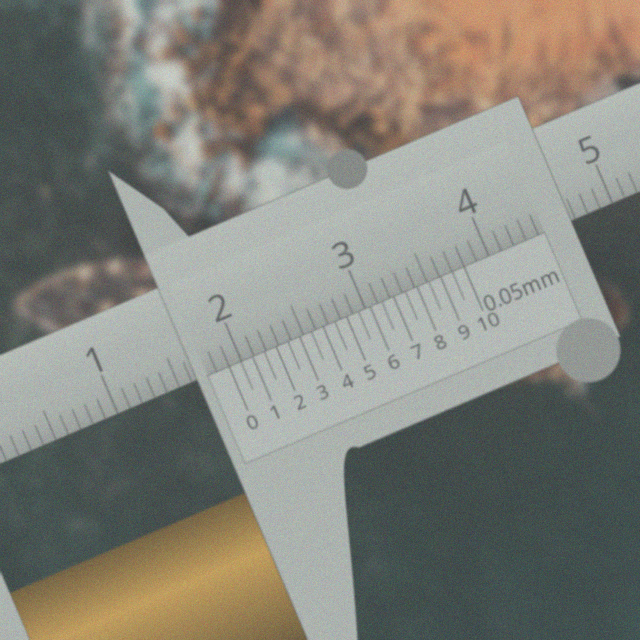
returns 19.0,mm
